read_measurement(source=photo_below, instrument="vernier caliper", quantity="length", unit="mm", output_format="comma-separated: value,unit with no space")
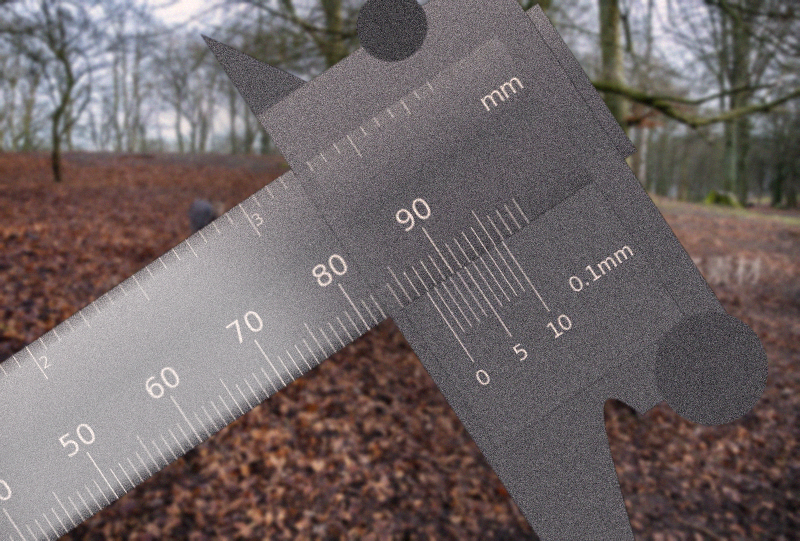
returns 86.8,mm
